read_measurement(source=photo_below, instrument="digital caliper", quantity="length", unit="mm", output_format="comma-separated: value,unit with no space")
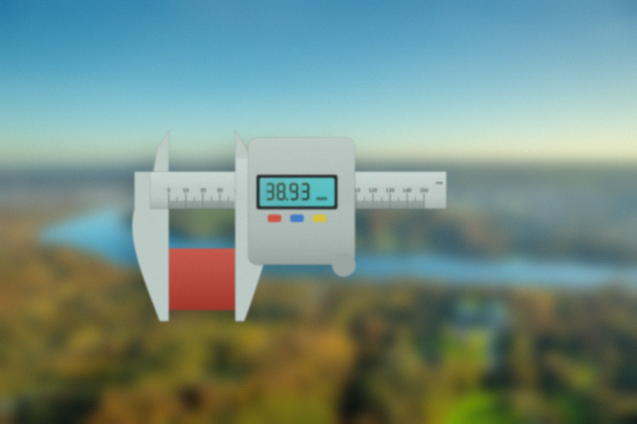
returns 38.93,mm
